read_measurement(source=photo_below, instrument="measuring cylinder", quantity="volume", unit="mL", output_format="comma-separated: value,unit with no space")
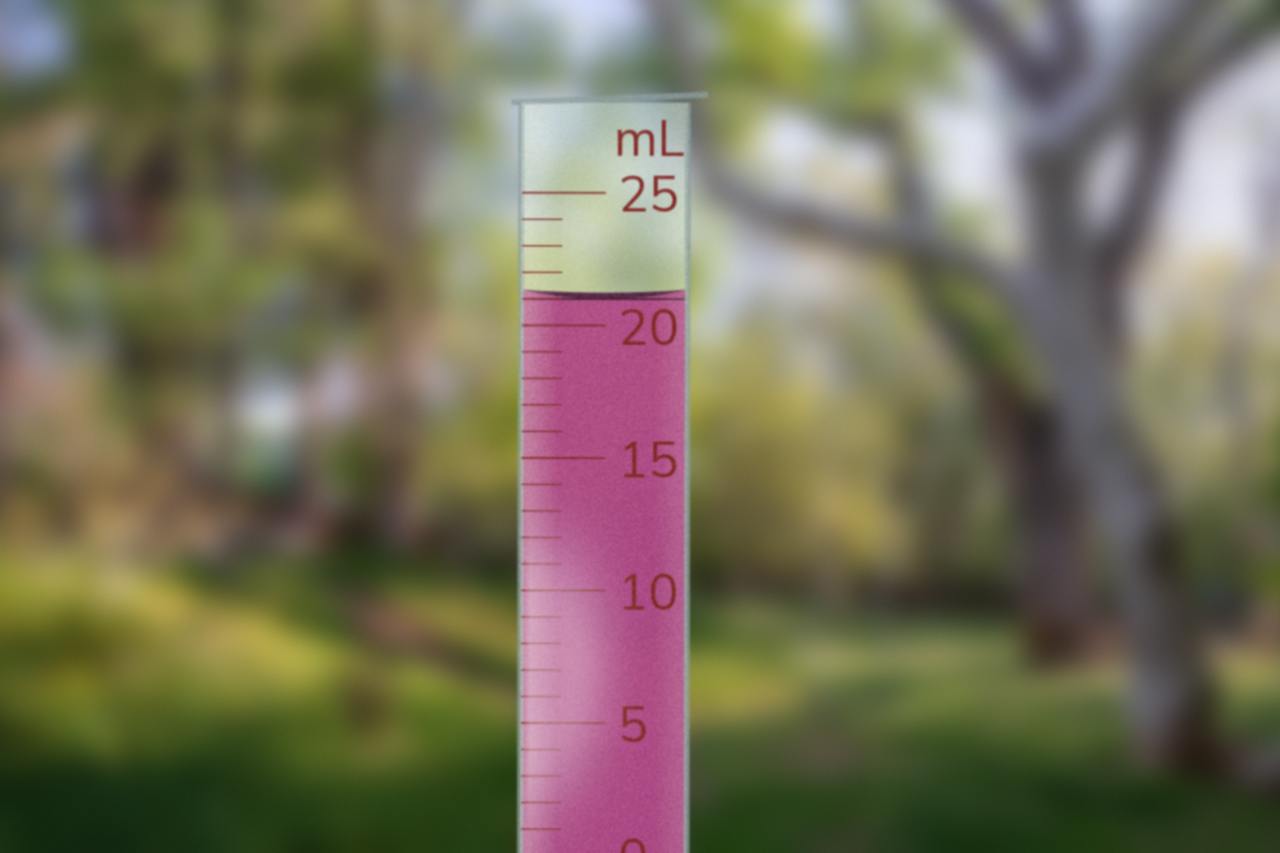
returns 21,mL
